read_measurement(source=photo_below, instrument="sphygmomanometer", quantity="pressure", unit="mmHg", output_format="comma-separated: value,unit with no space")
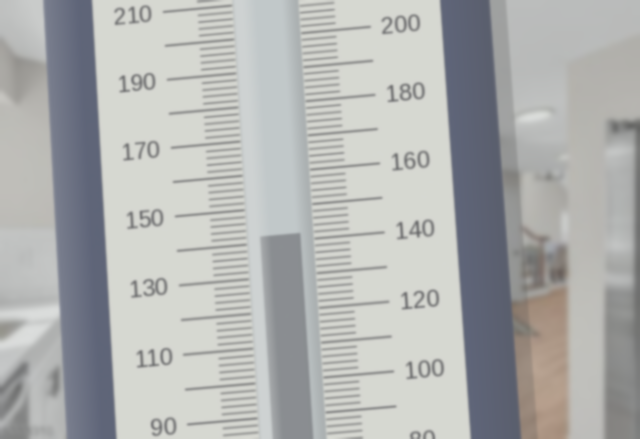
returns 142,mmHg
